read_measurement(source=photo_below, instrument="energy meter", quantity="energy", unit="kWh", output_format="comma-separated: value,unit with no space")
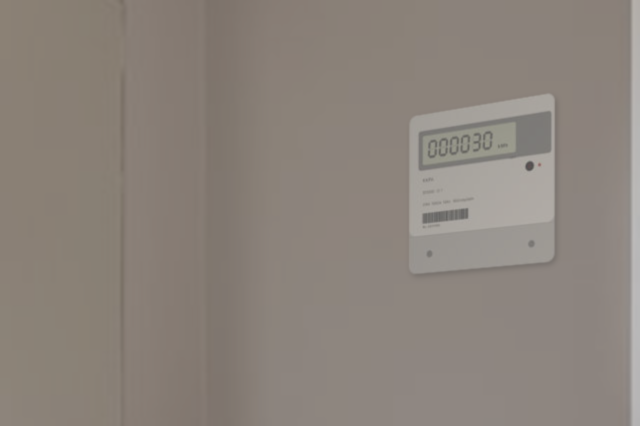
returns 30,kWh
